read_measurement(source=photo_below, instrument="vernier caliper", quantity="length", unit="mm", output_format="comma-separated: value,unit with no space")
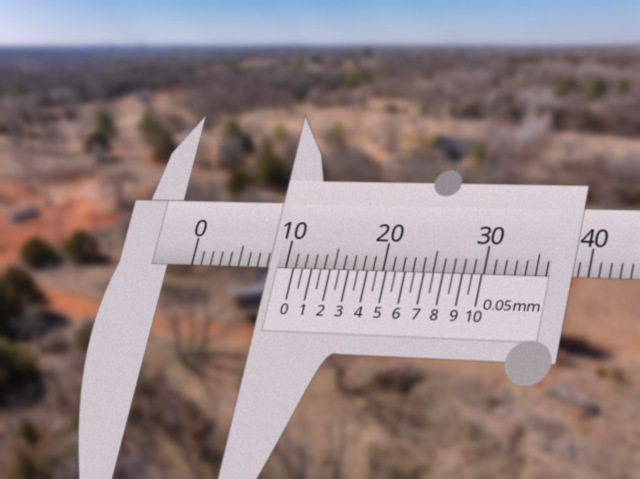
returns 10.8,mm
